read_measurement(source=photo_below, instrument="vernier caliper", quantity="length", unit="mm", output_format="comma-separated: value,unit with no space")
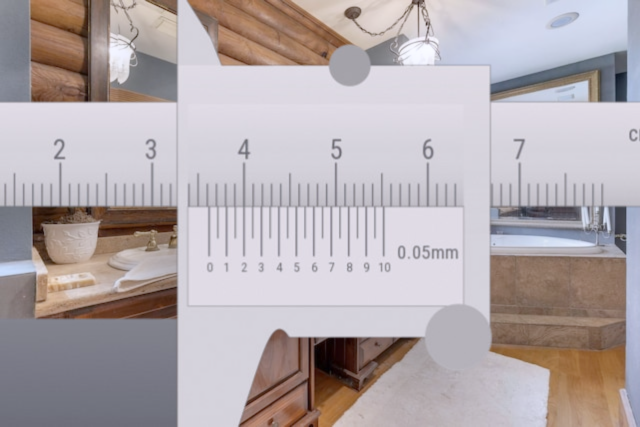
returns 36.2,mm
